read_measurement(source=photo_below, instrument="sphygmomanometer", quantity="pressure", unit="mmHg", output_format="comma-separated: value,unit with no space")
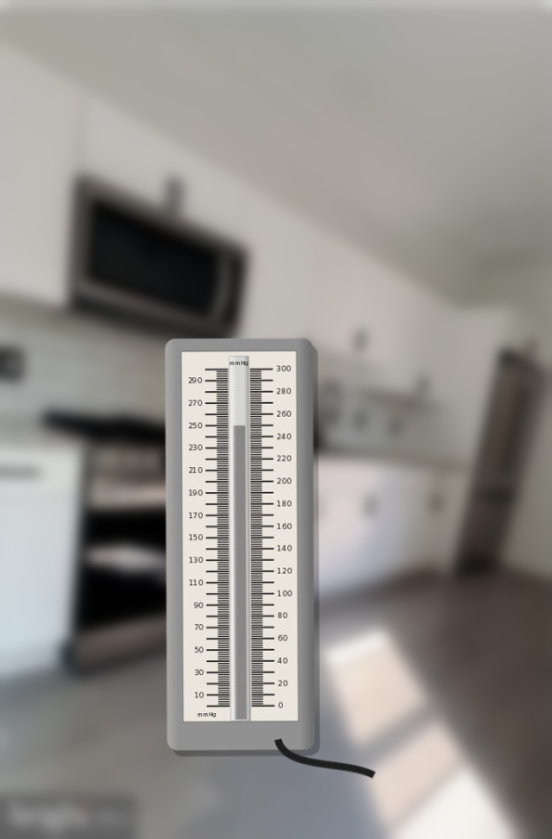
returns 250,mmHg
